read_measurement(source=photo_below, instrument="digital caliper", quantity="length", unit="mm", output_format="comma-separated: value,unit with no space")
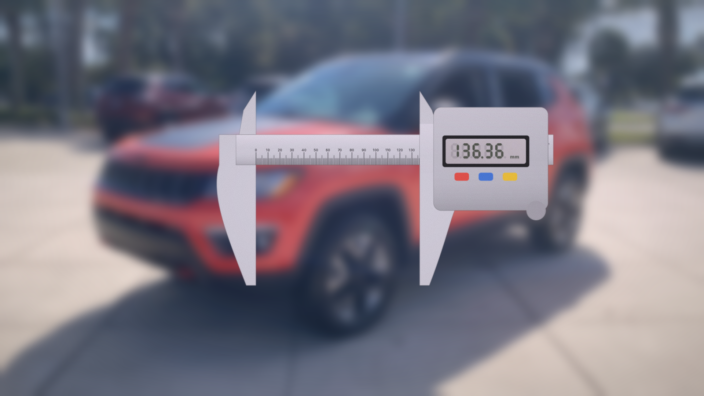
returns 136.36,mm
